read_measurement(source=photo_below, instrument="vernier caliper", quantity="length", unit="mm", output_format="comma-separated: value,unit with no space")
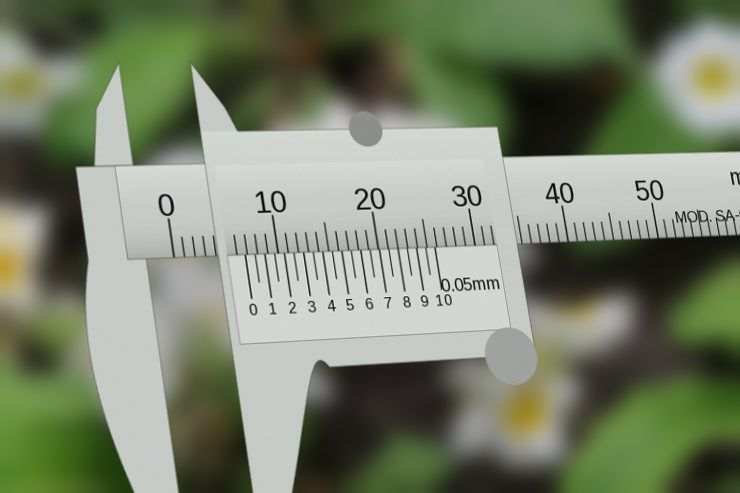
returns 6.8,mm
